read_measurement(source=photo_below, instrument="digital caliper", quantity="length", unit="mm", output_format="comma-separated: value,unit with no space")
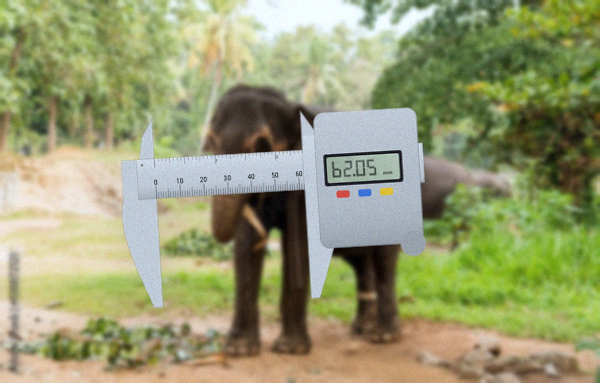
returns 62.05,mm
